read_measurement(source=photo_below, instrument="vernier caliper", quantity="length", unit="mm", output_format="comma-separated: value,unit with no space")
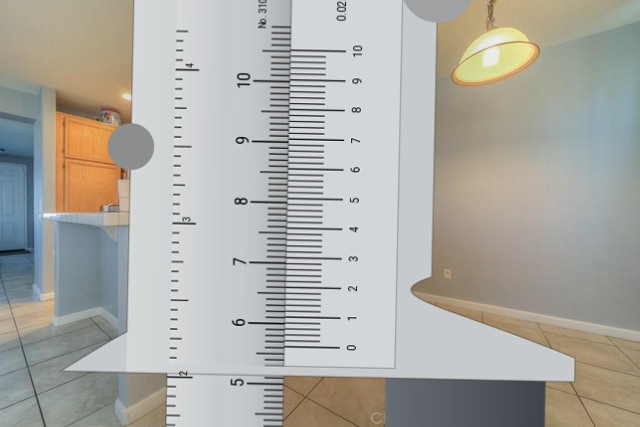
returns 56.2,mm
